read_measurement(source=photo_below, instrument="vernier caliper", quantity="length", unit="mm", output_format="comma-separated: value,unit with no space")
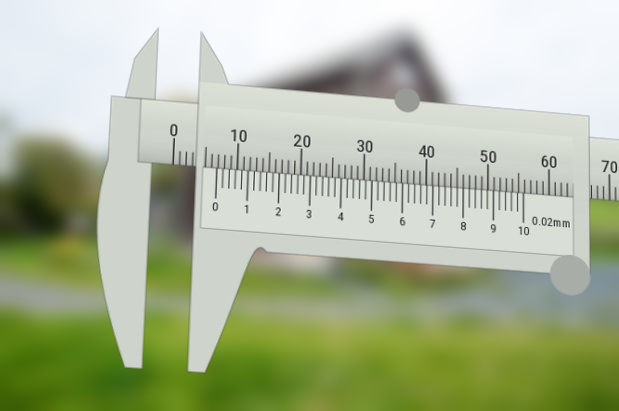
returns 6.8,mm
